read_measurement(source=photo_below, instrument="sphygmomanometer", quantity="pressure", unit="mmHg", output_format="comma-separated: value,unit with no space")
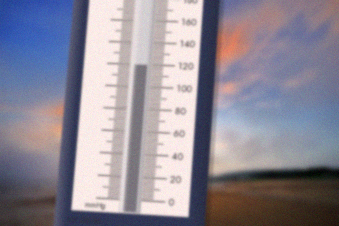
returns 120,mmHg
